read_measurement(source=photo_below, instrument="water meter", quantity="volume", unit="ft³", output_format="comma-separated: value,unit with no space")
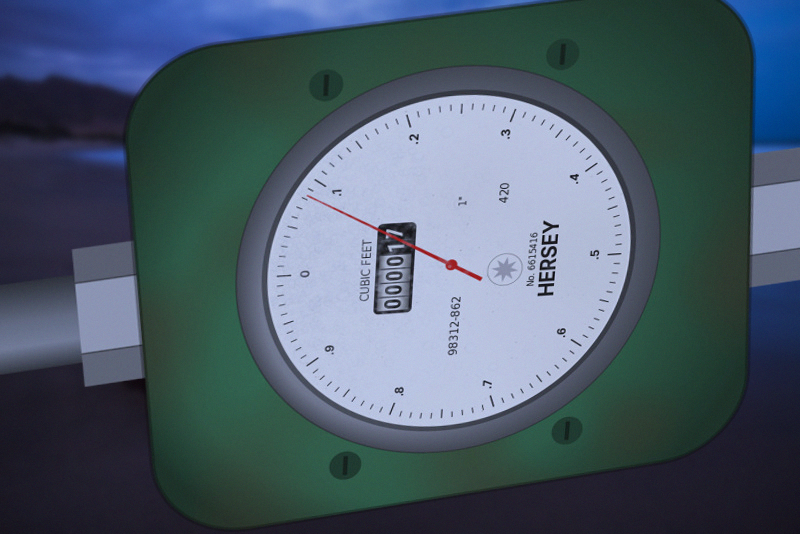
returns 17.08,ft³
